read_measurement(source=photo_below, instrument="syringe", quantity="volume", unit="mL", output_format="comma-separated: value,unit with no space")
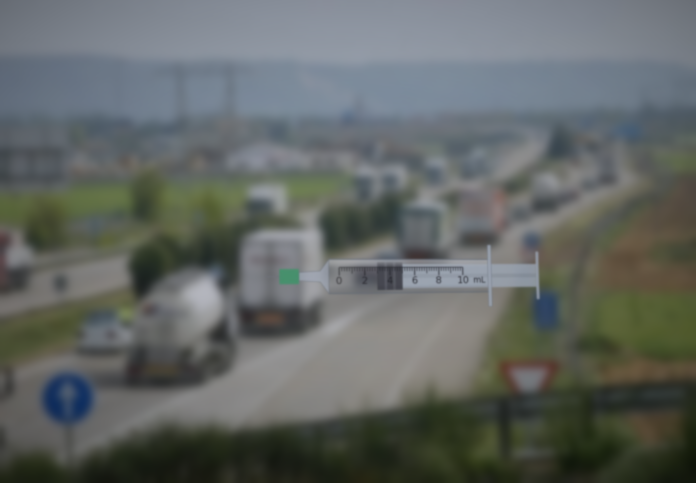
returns 3,mL
